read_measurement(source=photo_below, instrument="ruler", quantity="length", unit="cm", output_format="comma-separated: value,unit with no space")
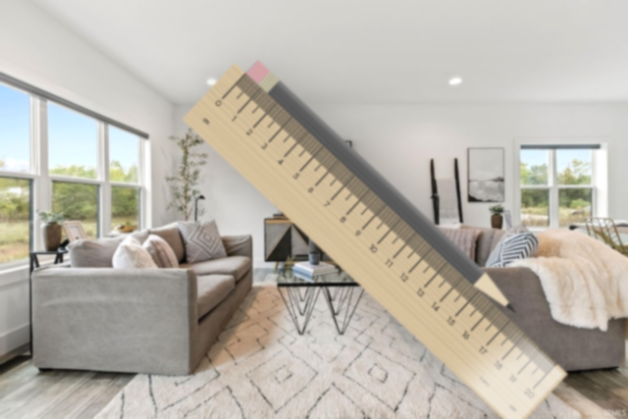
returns 17,cm
